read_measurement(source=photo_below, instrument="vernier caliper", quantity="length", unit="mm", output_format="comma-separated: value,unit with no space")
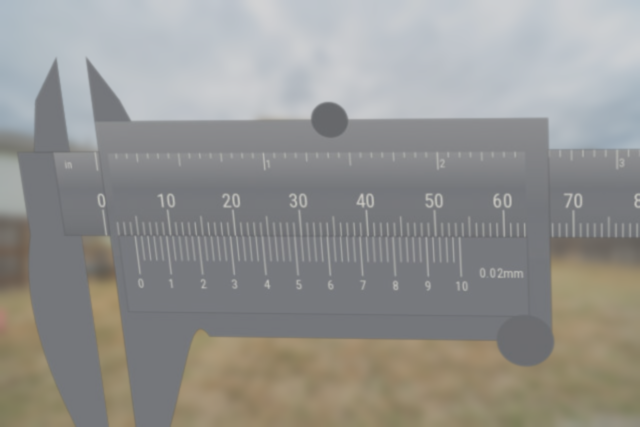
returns 4.5,mm
